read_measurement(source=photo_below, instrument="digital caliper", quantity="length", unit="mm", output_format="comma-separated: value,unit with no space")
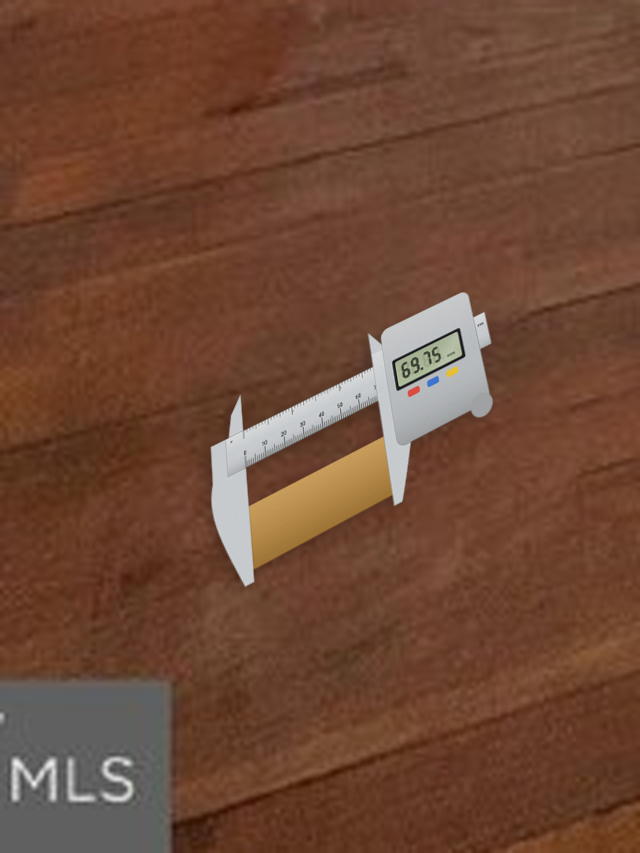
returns 69.75,mm
